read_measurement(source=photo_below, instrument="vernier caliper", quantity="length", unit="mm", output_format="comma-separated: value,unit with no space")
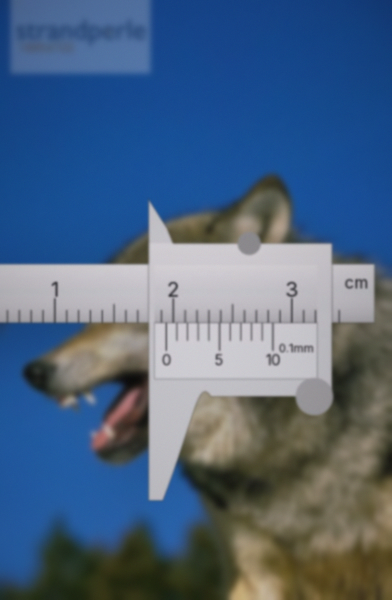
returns 19.4,mm
